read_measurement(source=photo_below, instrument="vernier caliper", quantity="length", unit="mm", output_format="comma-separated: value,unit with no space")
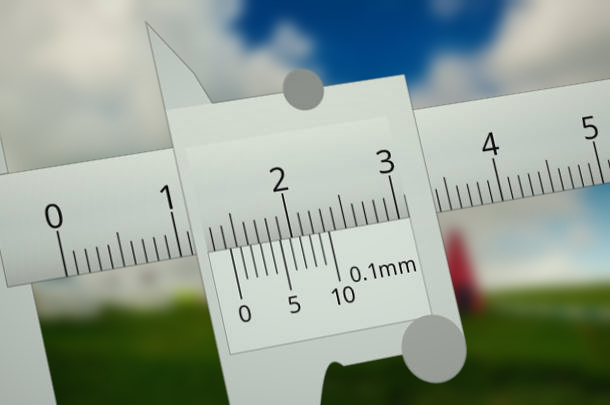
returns 14.4,mm
